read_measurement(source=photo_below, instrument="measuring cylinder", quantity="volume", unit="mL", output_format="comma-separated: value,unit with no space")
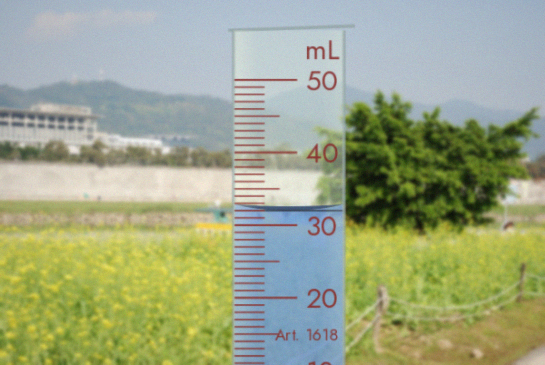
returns 32,mL
